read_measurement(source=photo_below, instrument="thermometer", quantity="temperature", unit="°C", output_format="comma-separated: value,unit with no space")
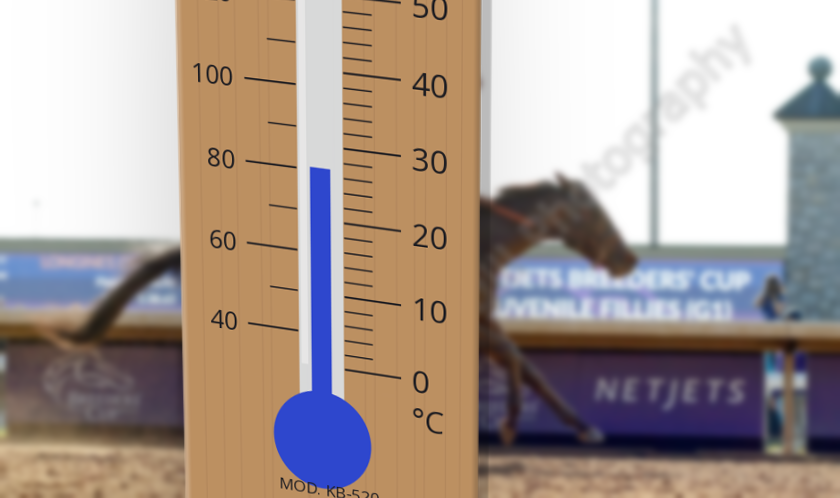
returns 27,°C
